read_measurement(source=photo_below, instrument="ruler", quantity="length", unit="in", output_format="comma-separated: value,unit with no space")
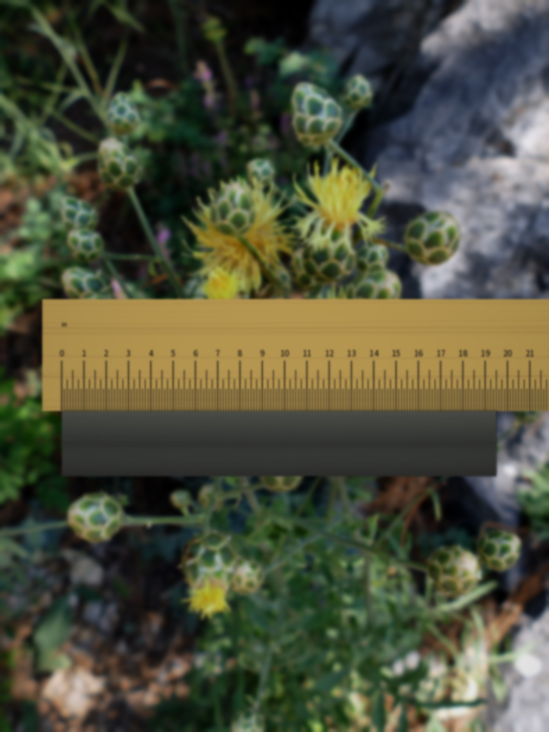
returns 19.5,in
